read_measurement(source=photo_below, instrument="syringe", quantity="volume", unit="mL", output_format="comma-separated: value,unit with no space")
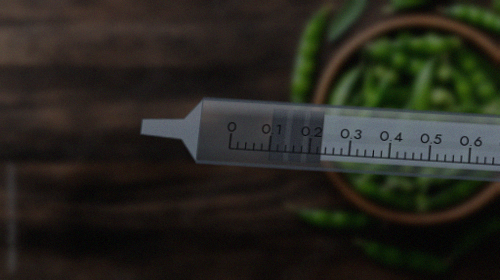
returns 0.1,mL
